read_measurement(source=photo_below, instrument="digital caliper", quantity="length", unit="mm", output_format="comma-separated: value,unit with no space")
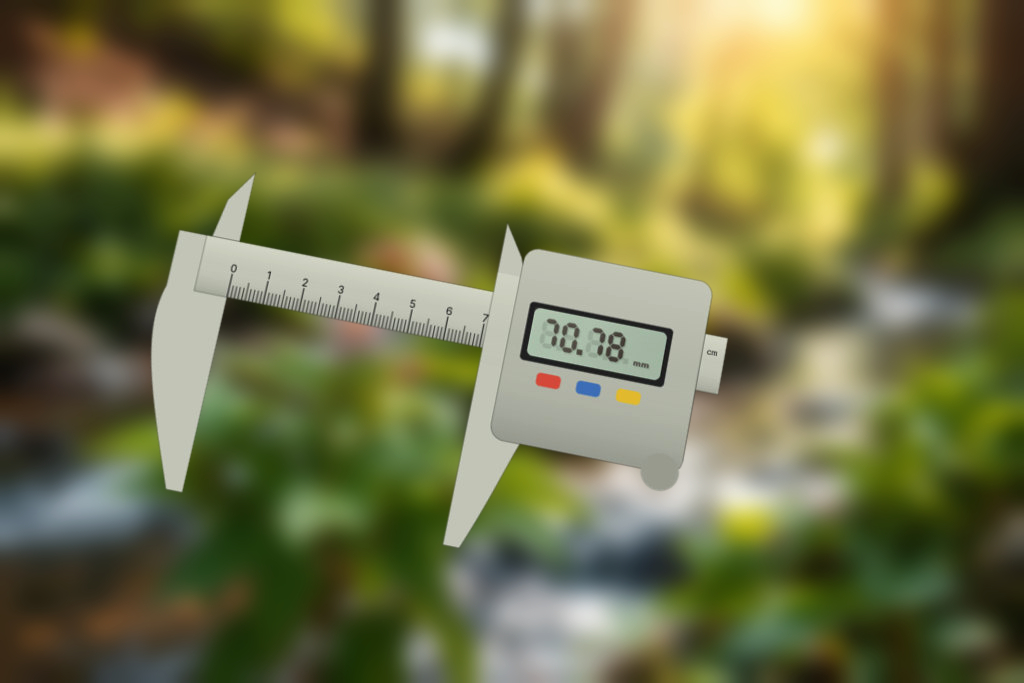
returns 70.78,mm
